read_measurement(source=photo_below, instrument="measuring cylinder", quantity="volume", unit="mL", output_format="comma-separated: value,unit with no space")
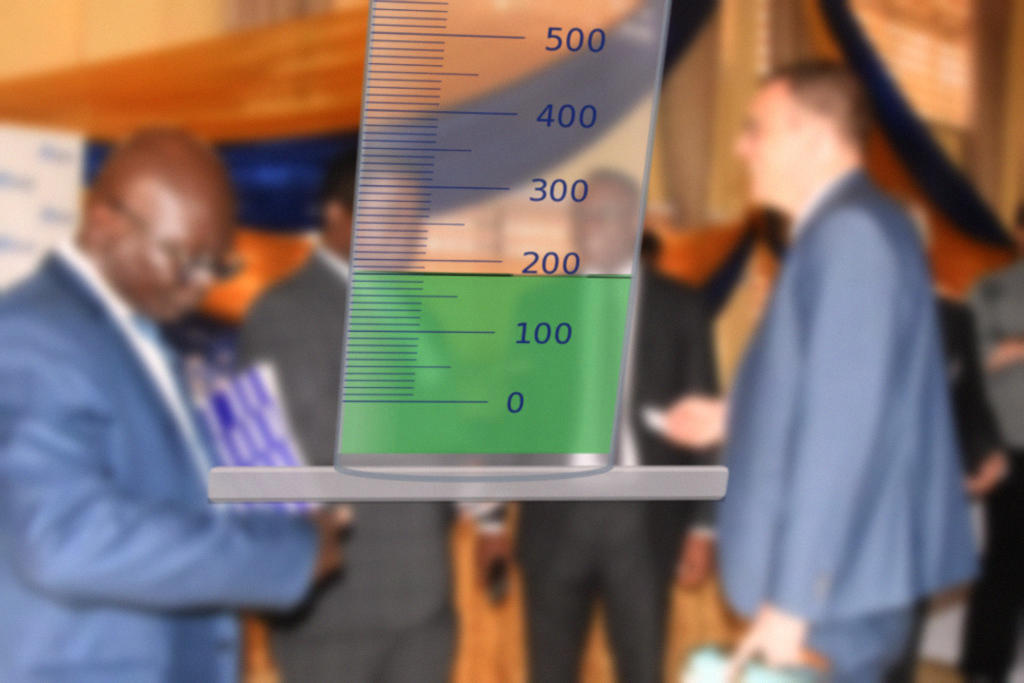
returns 180,mL
